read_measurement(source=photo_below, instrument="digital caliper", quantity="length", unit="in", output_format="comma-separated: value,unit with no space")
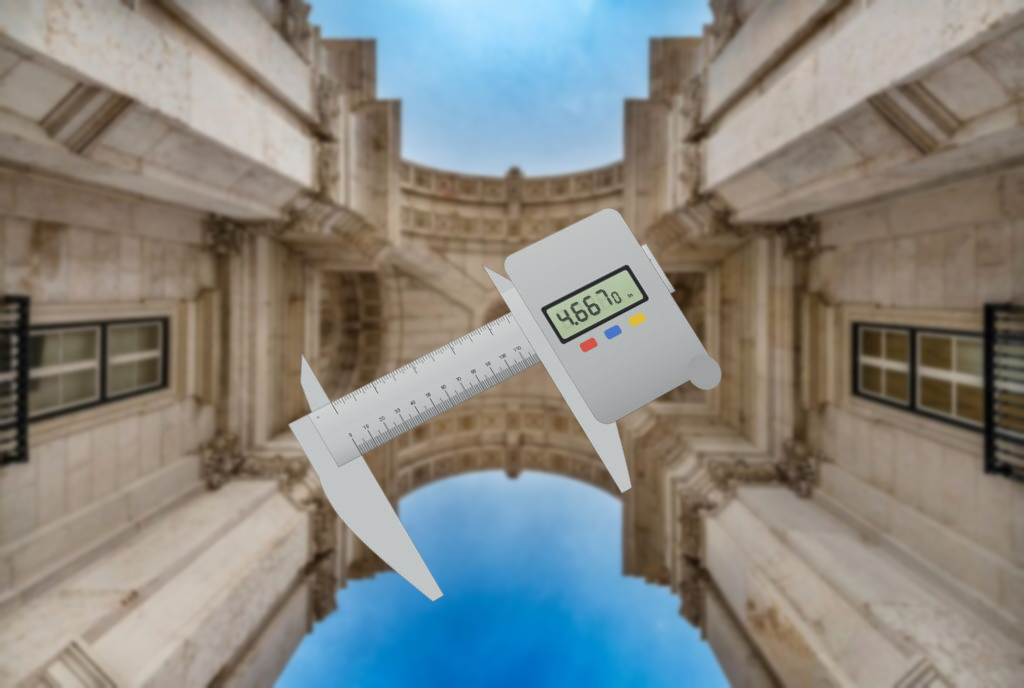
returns 4.6670,in
